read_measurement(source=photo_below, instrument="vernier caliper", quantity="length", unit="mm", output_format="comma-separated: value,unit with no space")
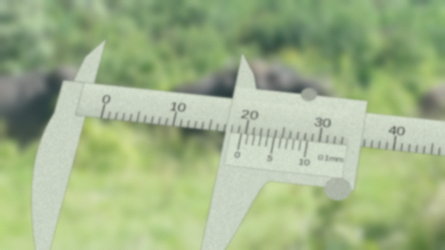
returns 19.4,mm
